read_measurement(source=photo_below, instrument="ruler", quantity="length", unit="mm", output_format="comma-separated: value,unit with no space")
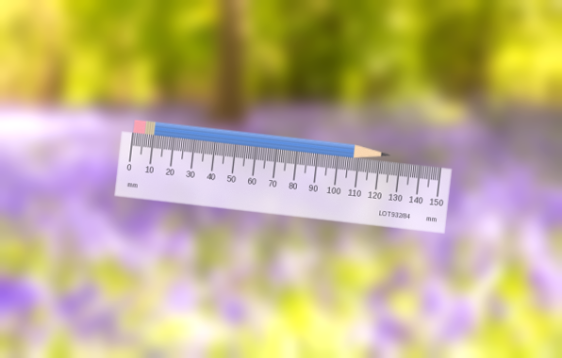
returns 125,mm
